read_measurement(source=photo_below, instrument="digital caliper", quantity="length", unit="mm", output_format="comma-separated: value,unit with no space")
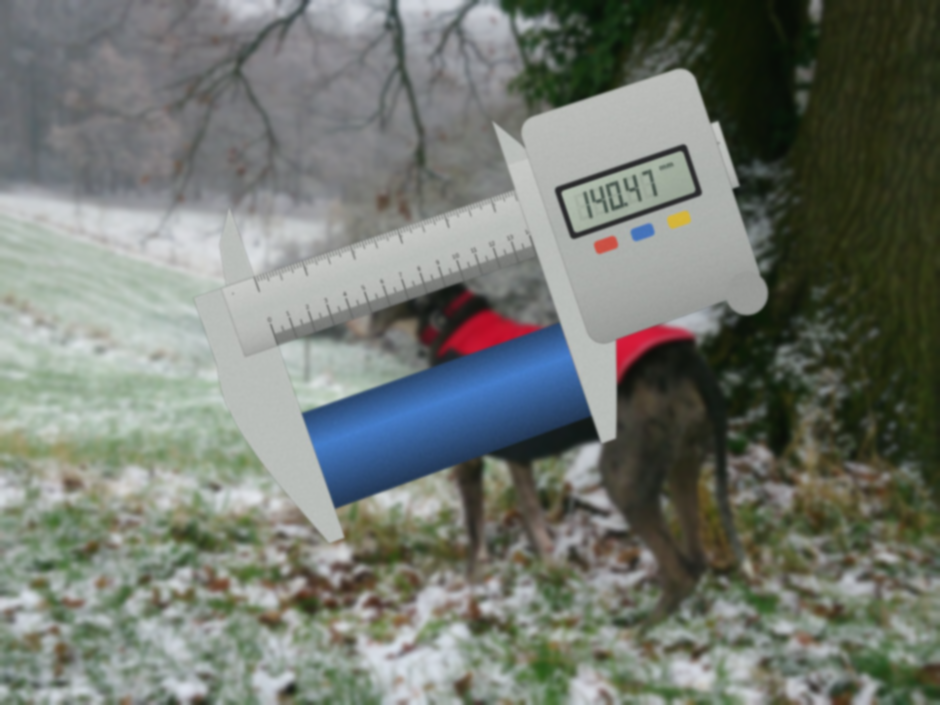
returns 140.47,mm
